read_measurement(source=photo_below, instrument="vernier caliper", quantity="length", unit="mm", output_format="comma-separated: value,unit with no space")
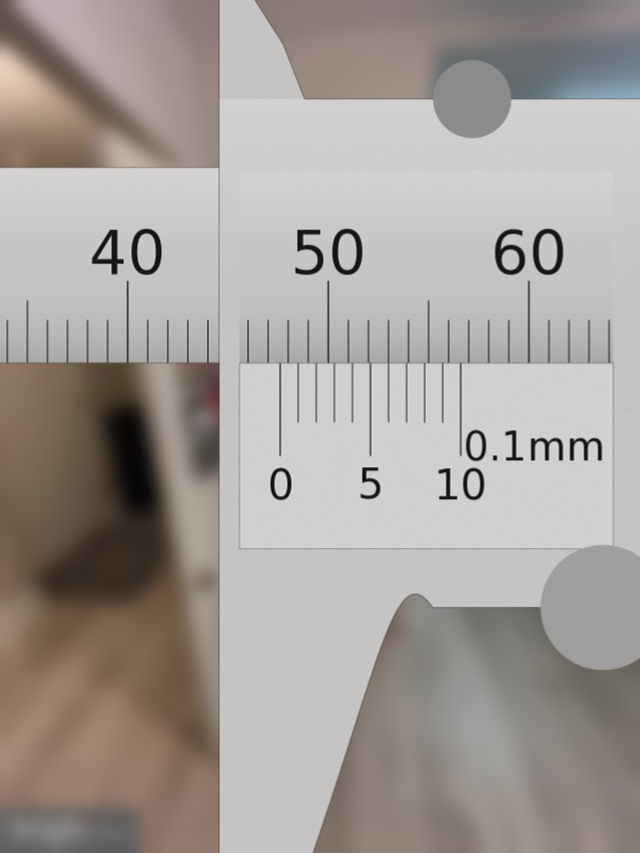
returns 47.6,mm
